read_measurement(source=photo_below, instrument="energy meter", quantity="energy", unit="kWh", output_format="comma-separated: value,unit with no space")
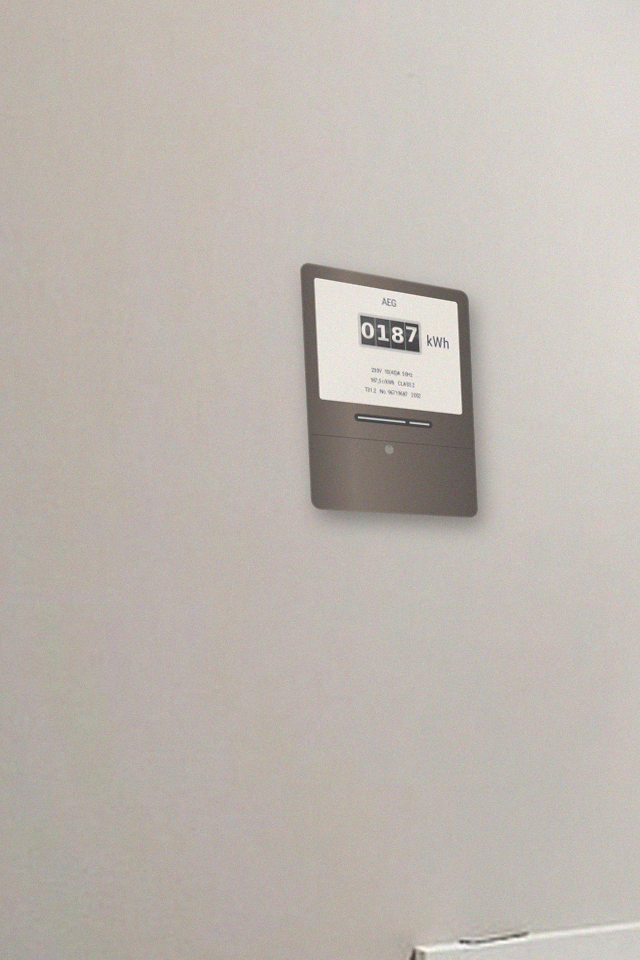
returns 187,kWh
